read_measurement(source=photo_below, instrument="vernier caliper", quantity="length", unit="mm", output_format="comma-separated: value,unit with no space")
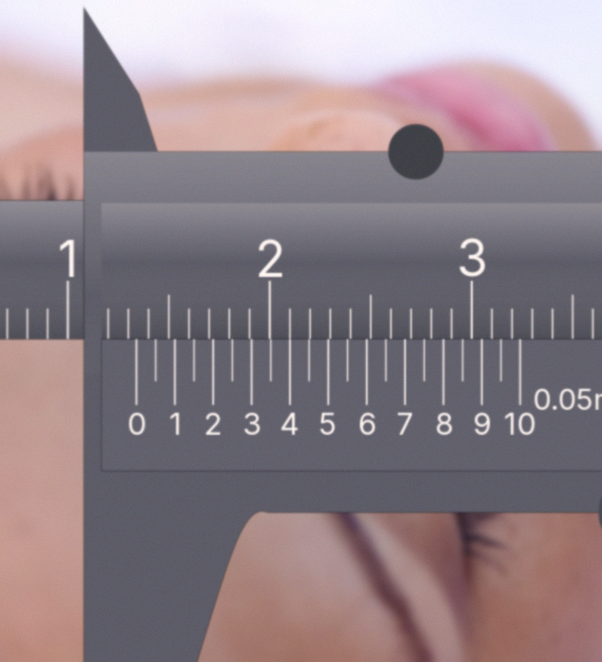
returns 13.4,mm
